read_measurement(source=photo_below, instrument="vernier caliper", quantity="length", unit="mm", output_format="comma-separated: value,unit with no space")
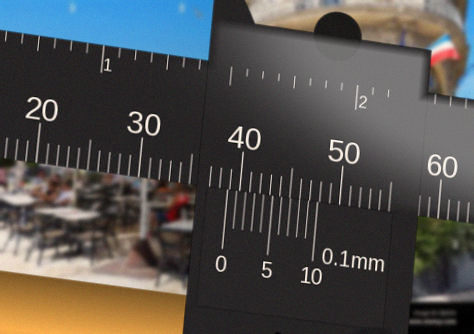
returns 38.8,mm
